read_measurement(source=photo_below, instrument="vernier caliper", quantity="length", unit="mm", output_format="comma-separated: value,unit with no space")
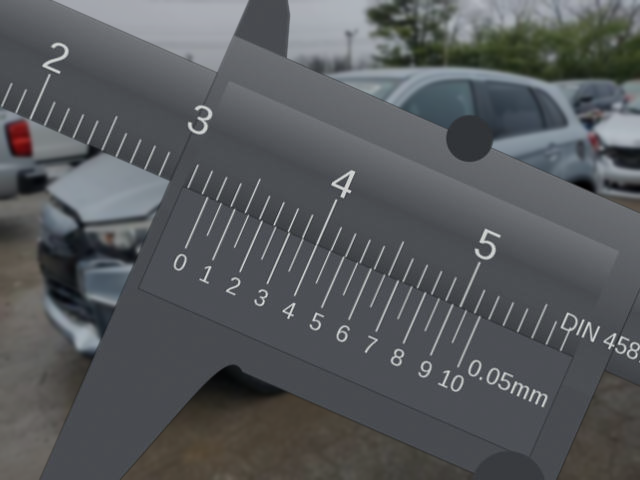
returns 32.4,mm
